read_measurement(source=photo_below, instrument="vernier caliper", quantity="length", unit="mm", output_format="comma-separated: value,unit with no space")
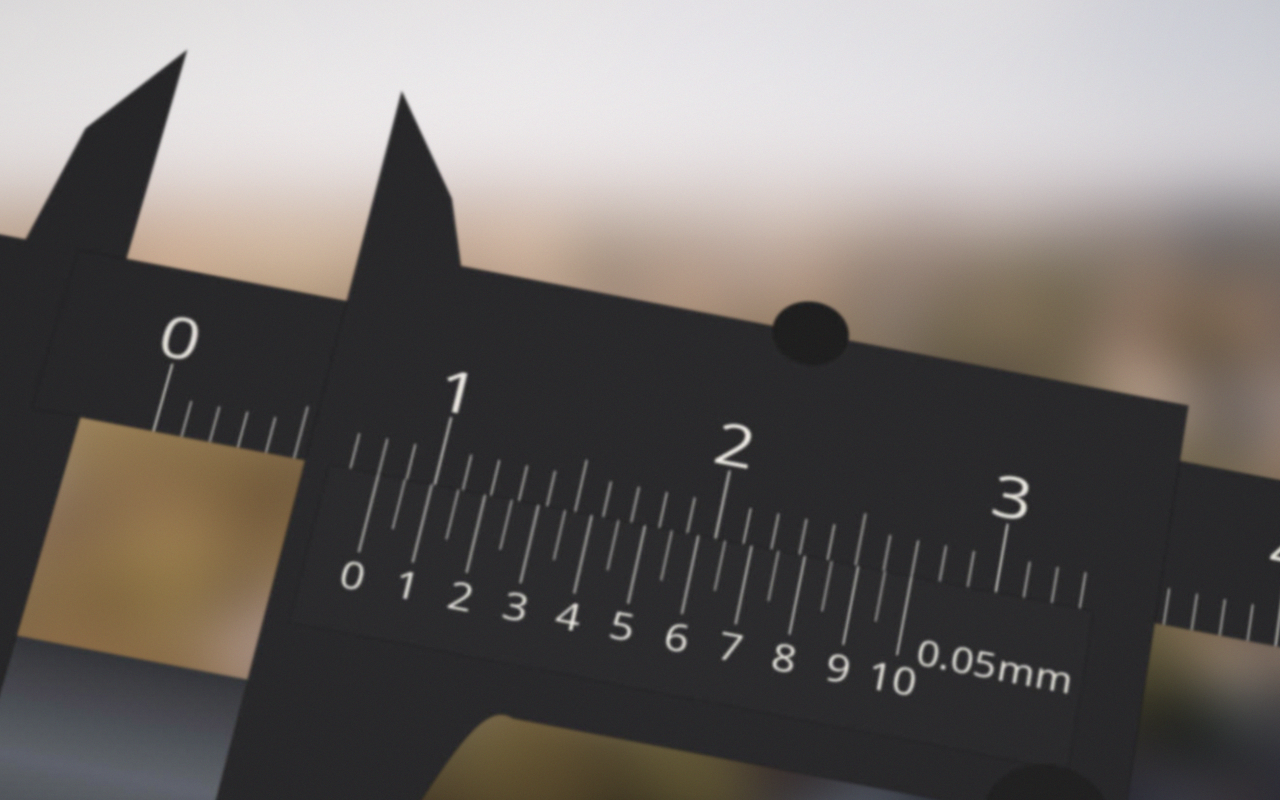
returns 8.0,mm
